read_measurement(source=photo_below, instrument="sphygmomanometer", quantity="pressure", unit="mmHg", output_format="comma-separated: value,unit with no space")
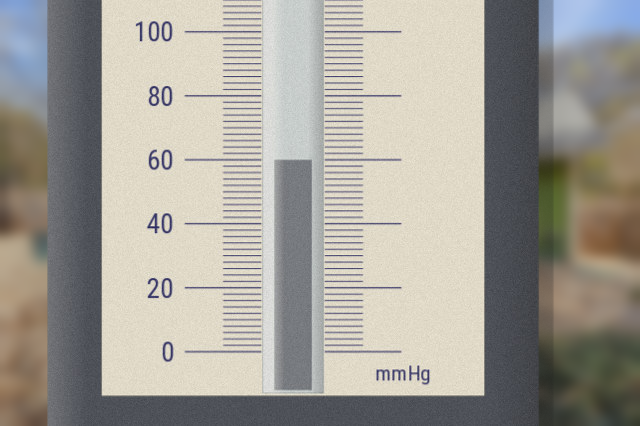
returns 60,mmHg
